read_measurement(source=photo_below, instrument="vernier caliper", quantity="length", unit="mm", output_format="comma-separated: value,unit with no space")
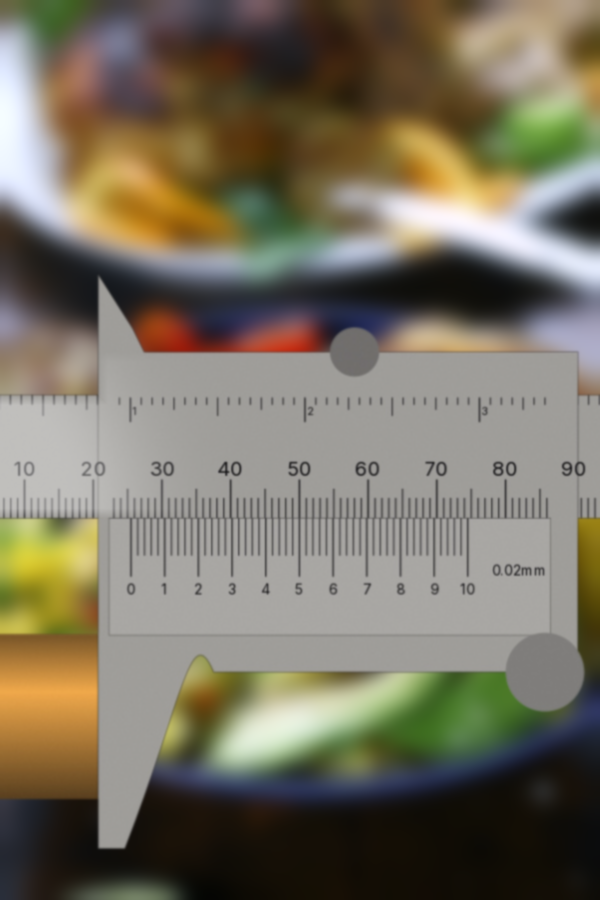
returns 25.5,mm
